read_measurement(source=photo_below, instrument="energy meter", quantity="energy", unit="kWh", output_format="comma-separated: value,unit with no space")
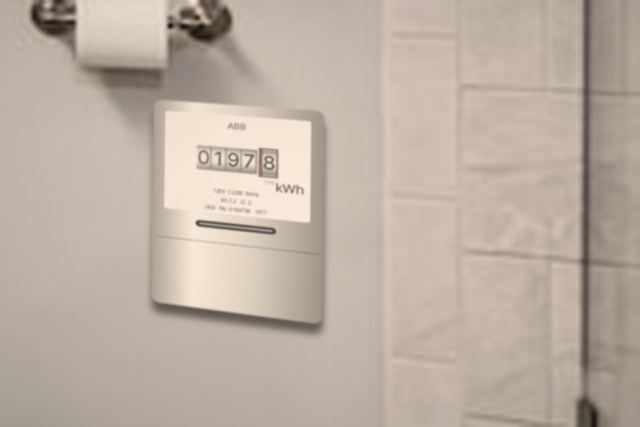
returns 197.8,kWh
